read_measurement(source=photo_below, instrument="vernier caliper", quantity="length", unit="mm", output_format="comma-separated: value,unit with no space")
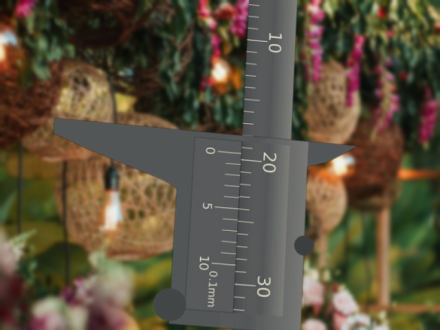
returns 19.5,mm
